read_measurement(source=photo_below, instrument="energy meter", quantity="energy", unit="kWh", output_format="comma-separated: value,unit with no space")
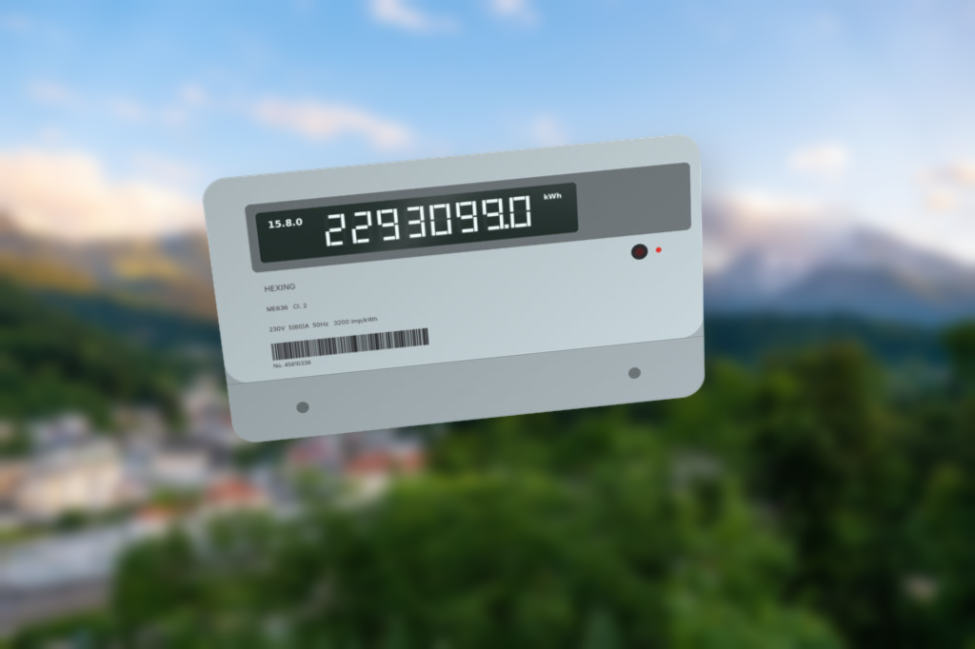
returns 2293099.0,kWh
